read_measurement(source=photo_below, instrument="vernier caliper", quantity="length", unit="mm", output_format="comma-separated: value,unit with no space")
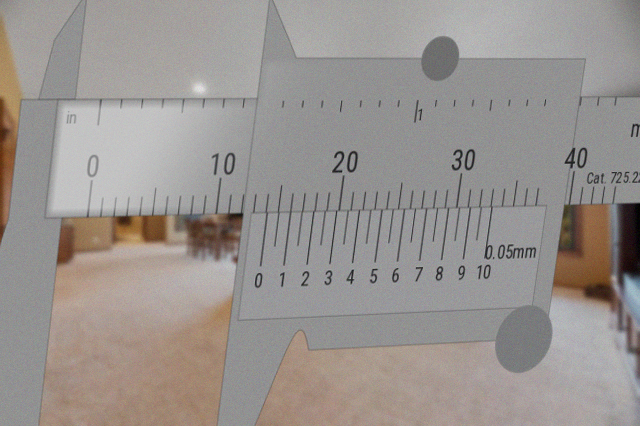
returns 14.1,mm
